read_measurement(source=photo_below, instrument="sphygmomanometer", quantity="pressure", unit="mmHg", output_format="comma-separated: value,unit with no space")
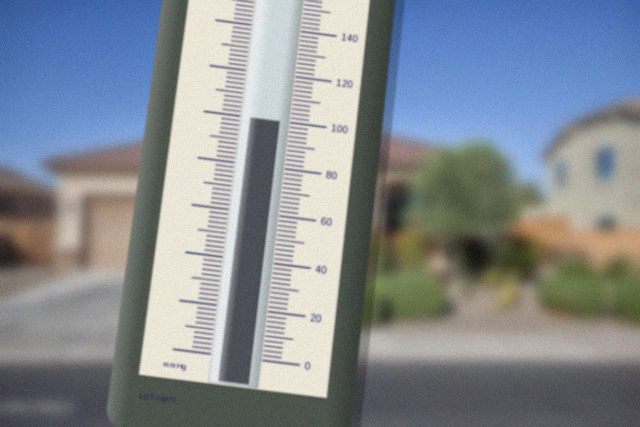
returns 100,mmHg
